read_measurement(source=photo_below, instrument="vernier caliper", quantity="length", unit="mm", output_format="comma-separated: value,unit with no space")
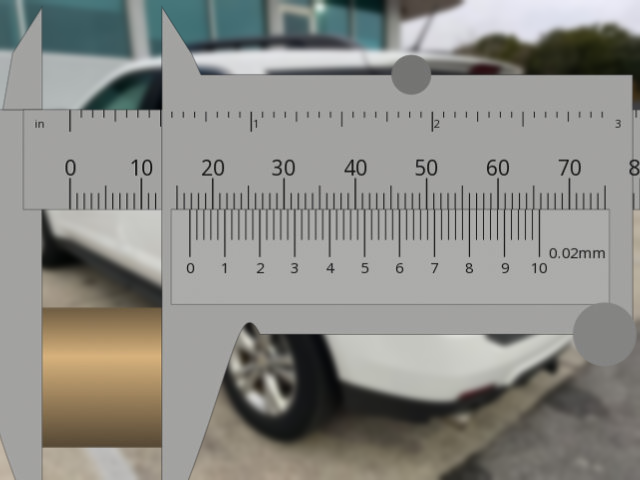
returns 16.8,mm
